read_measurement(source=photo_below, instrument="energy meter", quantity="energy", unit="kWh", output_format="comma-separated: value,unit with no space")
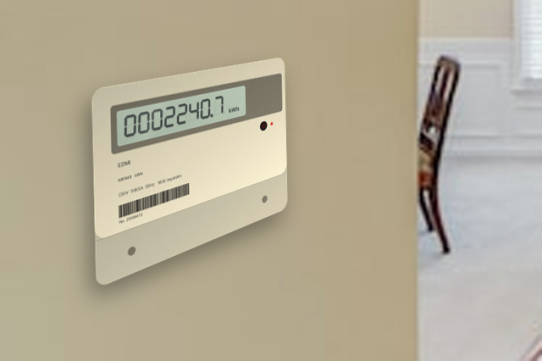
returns 2240.7,kWh
